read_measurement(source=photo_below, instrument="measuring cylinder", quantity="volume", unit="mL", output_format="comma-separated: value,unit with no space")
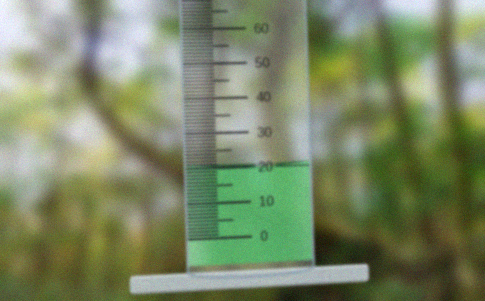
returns 20,mL
